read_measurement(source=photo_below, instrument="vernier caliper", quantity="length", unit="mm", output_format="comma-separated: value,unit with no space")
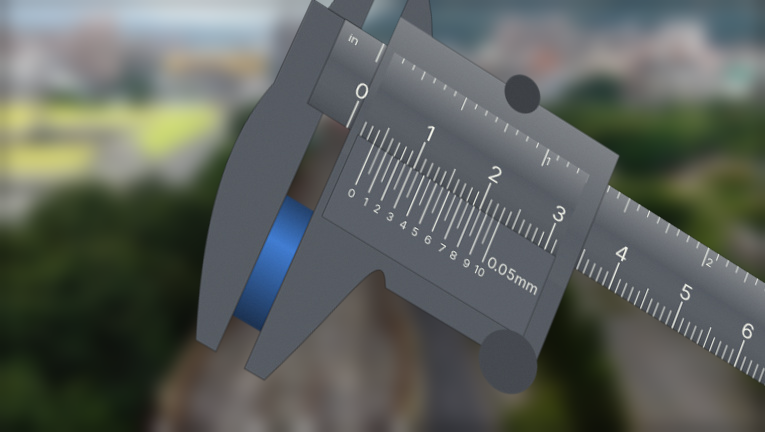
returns 4.0,mm
